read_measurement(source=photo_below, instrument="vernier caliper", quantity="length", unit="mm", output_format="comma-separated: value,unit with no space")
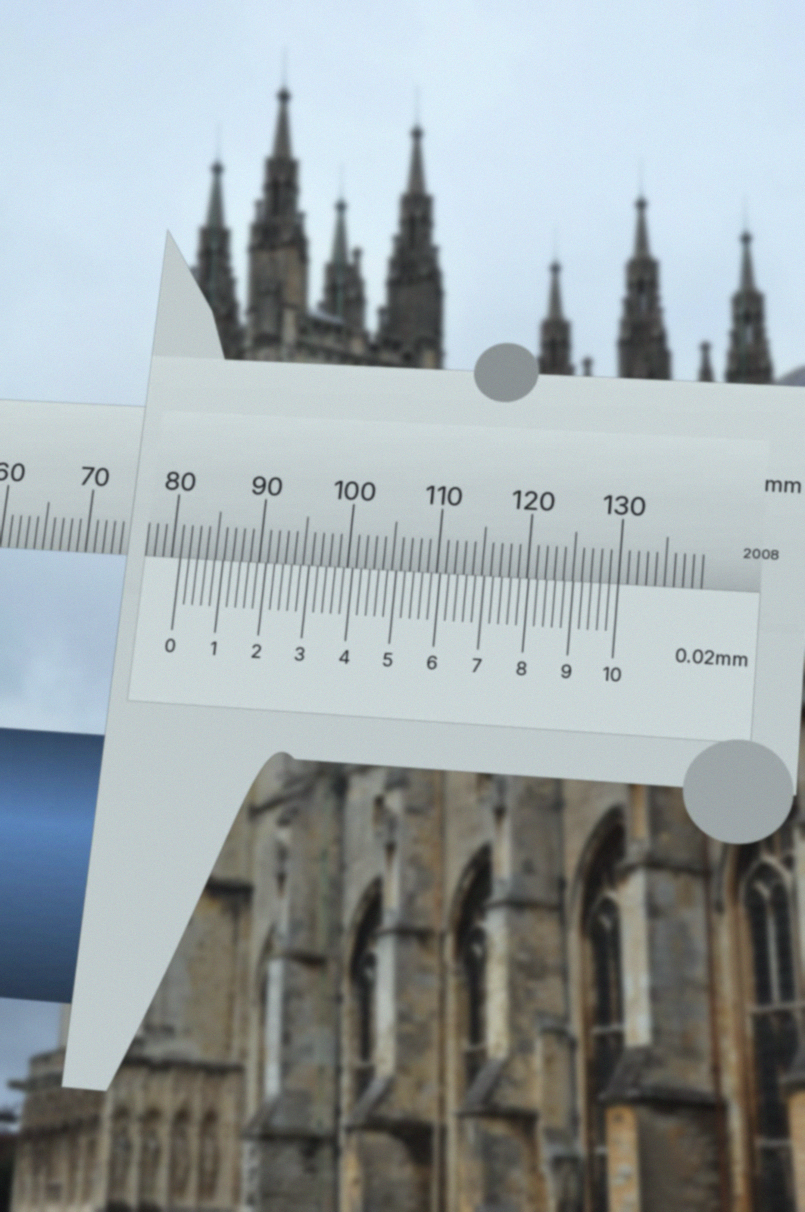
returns 81.0,mm
